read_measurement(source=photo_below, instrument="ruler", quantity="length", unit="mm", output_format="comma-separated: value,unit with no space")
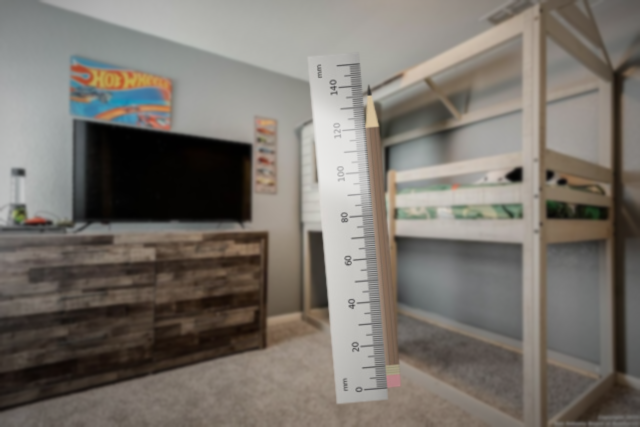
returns 140,mm
